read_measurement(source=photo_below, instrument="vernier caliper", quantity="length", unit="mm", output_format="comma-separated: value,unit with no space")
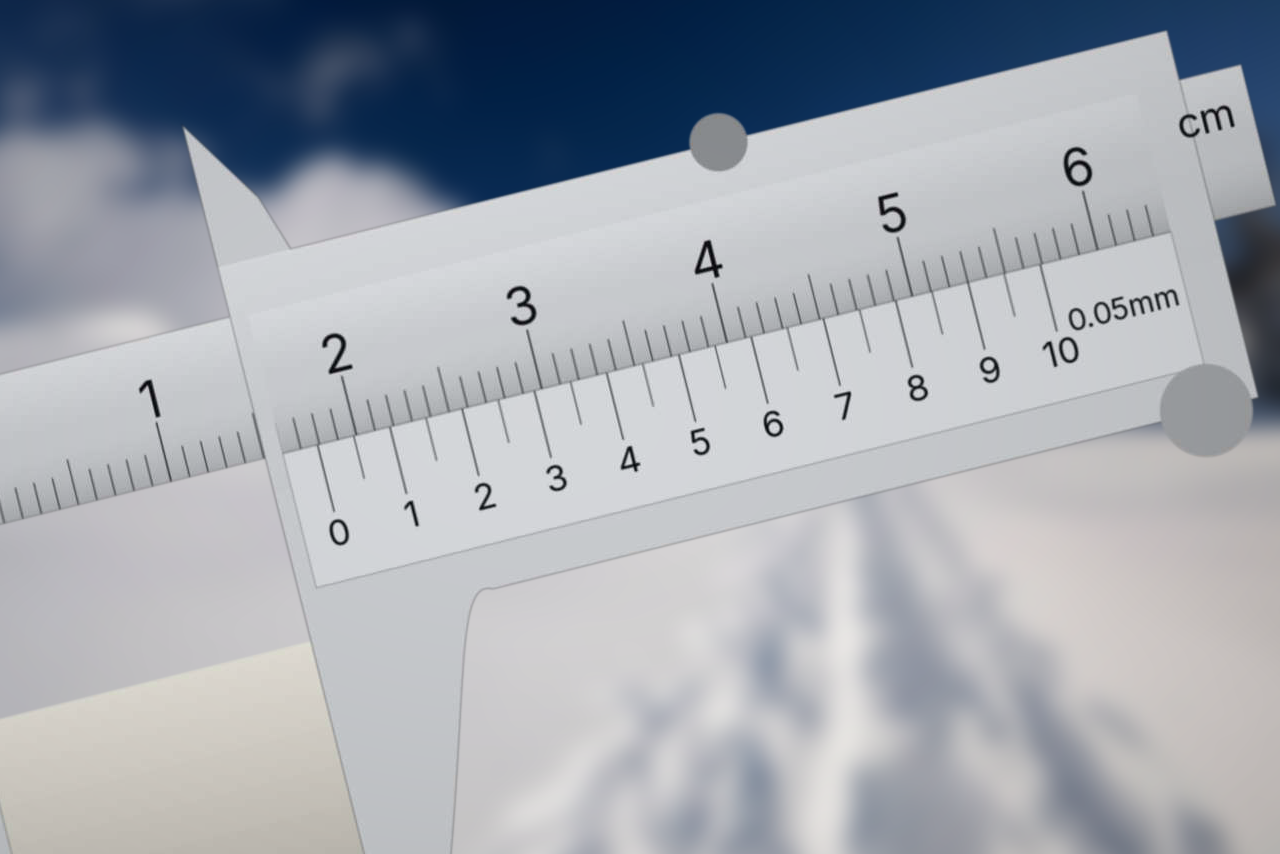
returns 17.9,mm
